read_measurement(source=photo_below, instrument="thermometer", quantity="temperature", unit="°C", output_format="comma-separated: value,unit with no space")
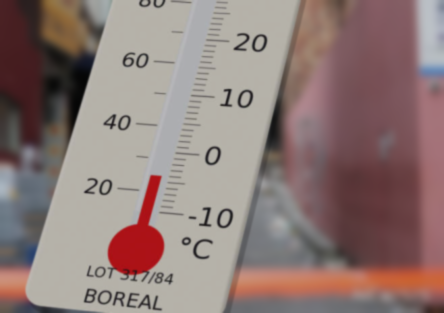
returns -4,°C
